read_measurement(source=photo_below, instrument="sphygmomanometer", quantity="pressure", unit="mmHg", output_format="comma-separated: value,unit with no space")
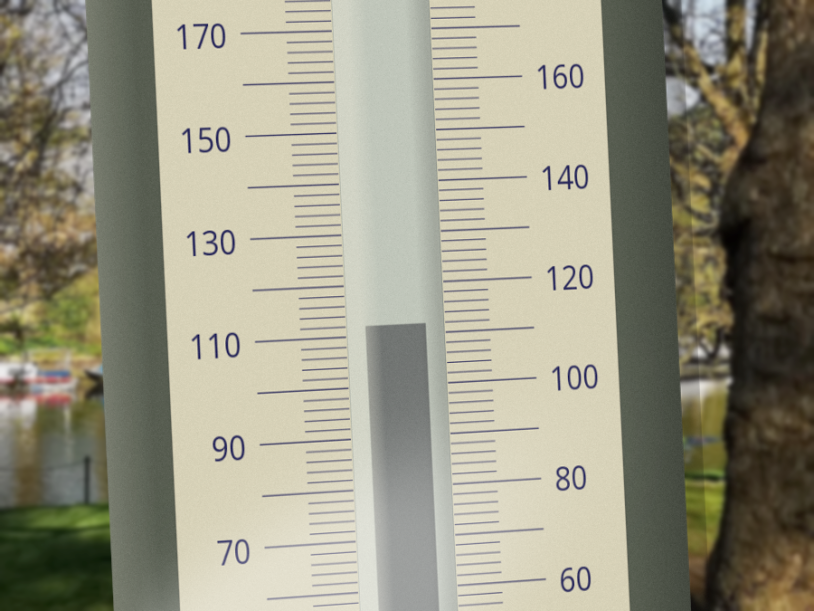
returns 112,mmHg
